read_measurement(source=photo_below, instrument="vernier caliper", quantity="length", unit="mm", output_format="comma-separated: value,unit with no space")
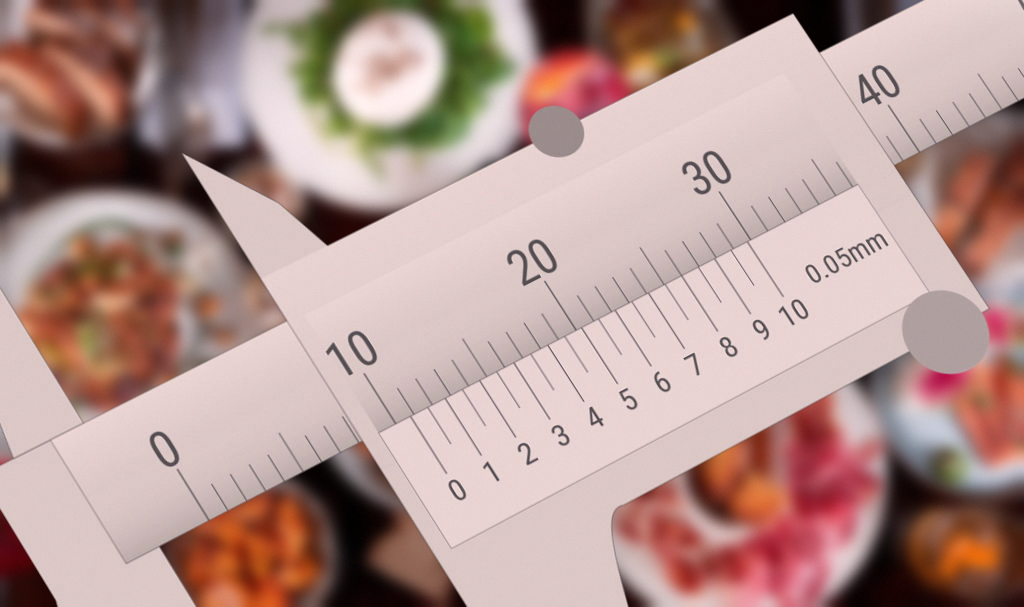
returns 10.8,mm
